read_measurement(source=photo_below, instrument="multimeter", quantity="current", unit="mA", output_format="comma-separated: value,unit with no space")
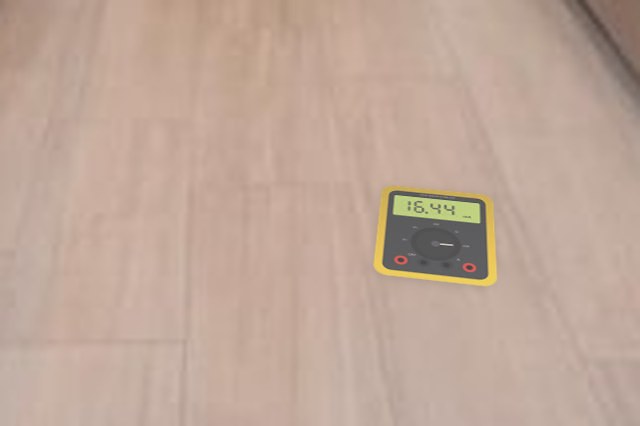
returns 16.44,mA
